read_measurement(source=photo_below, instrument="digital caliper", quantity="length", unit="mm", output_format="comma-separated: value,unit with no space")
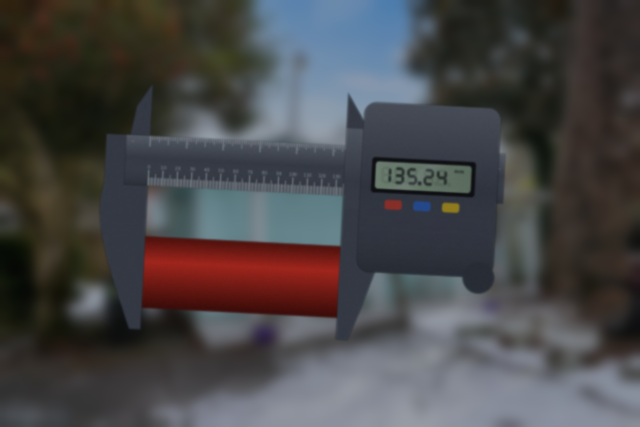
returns 135.24,mm
